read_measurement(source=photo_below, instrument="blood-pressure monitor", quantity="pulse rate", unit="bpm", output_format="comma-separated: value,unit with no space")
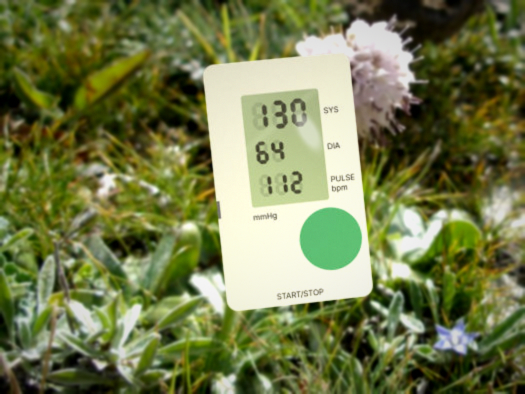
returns 112,bpm
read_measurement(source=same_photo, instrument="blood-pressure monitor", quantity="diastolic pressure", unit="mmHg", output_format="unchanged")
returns 64,mmHg
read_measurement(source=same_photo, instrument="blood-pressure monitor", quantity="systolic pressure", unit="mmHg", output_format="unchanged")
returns 130,mmHg
